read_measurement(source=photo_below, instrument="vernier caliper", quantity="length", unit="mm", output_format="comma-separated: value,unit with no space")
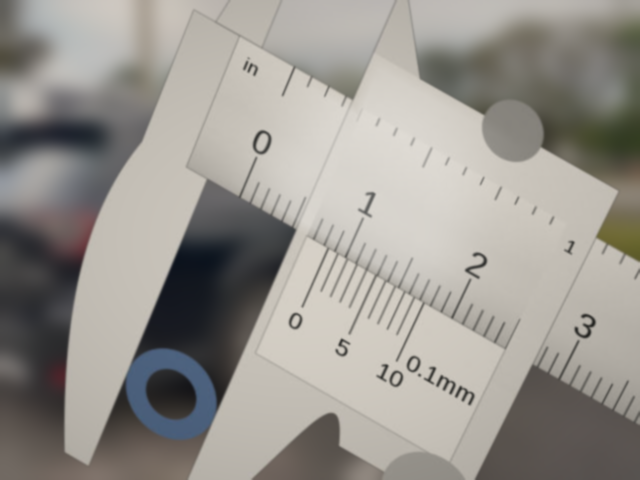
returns 8.4,mm
